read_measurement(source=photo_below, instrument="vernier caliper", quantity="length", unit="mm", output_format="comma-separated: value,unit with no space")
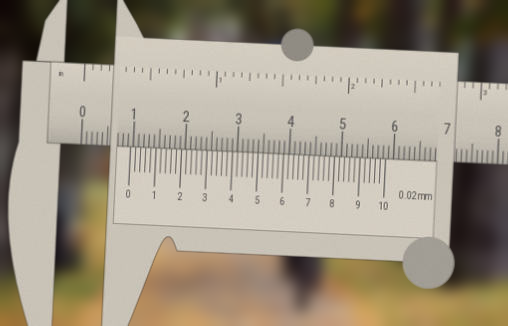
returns 9.5,mm
